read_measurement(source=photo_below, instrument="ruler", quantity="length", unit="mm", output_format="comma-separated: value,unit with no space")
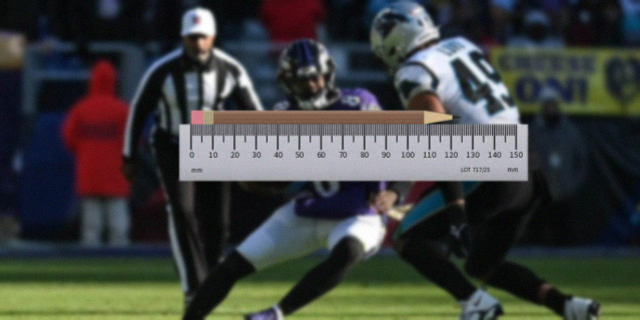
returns 125,mm
